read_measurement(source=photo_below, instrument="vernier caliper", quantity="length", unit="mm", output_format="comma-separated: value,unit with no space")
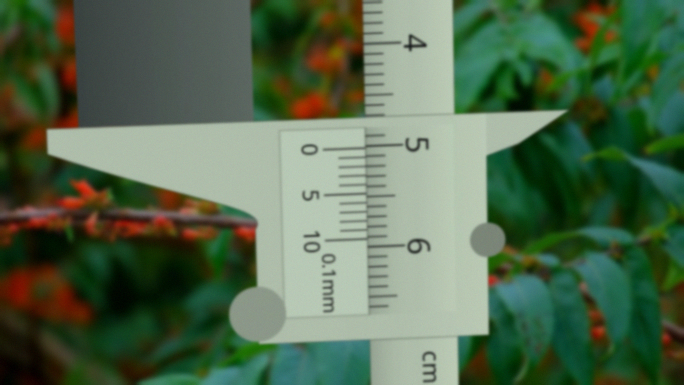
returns 50.2,mm
